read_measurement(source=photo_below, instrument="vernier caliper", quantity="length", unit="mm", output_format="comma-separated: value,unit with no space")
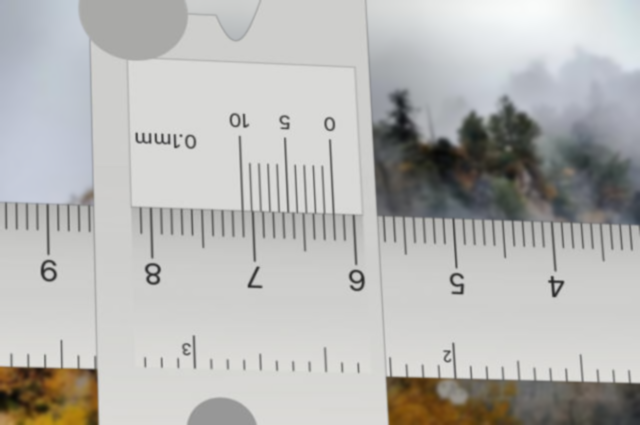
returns 62.0,mm
